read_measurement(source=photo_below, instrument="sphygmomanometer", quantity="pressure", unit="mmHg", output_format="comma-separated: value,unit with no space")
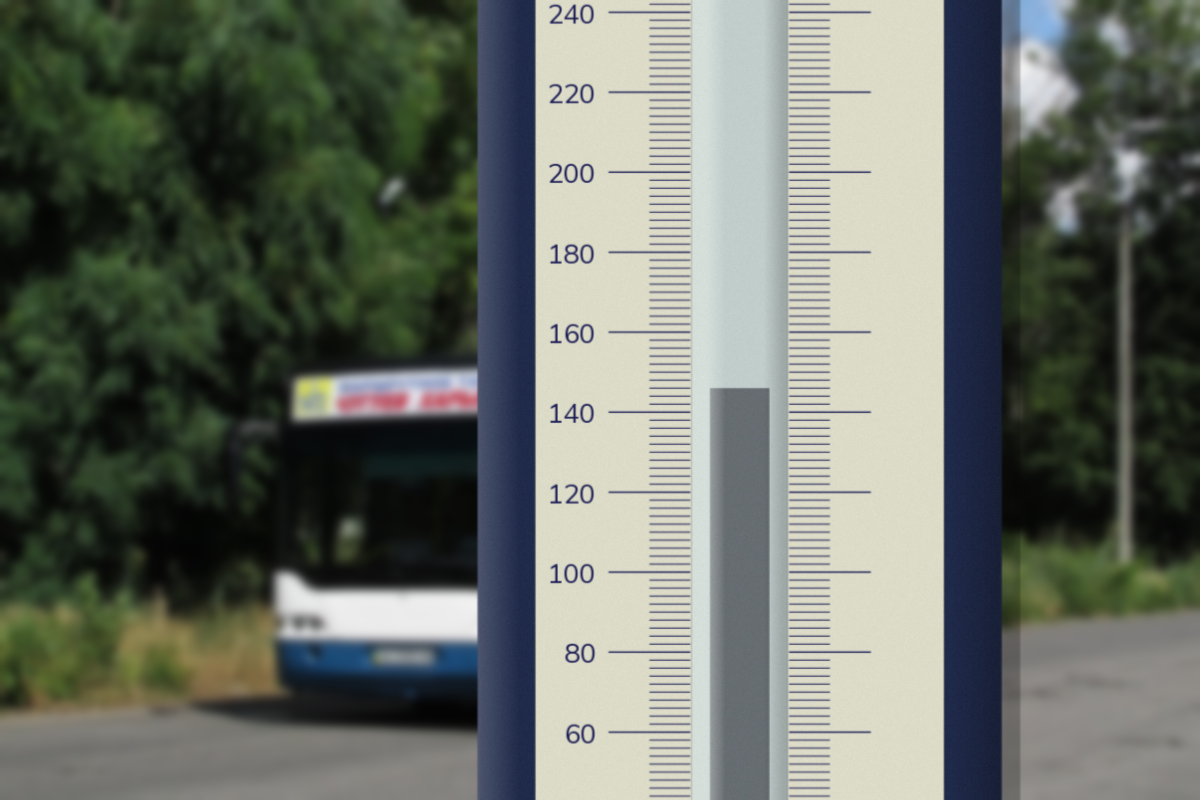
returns 146,mmHg
